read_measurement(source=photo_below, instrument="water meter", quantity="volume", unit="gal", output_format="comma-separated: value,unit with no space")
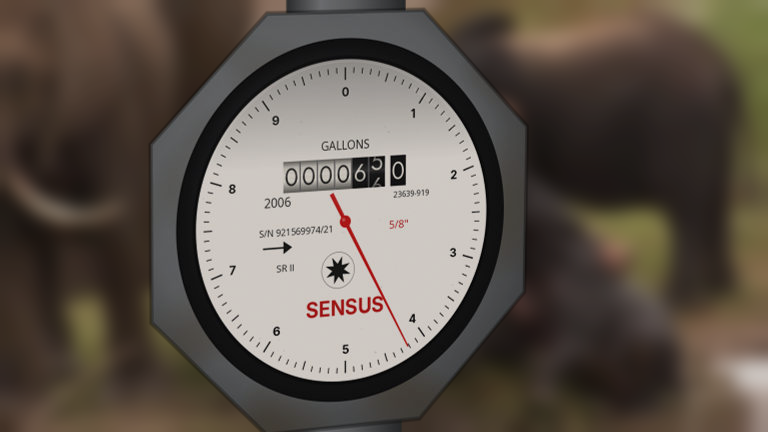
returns 654.2,gal
